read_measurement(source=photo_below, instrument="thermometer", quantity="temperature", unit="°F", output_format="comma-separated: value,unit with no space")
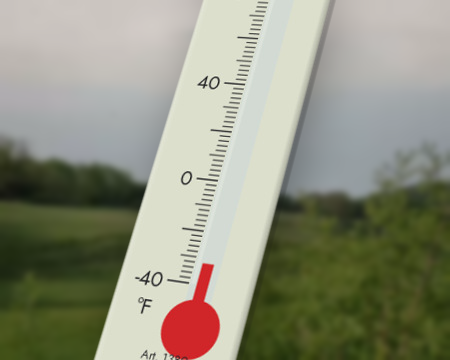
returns -32,°F
